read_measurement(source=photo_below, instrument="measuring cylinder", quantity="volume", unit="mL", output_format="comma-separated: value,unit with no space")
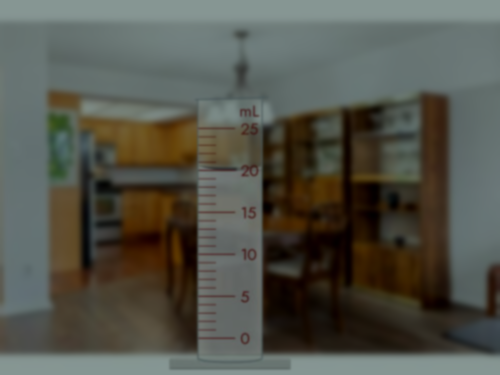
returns 20,mL
